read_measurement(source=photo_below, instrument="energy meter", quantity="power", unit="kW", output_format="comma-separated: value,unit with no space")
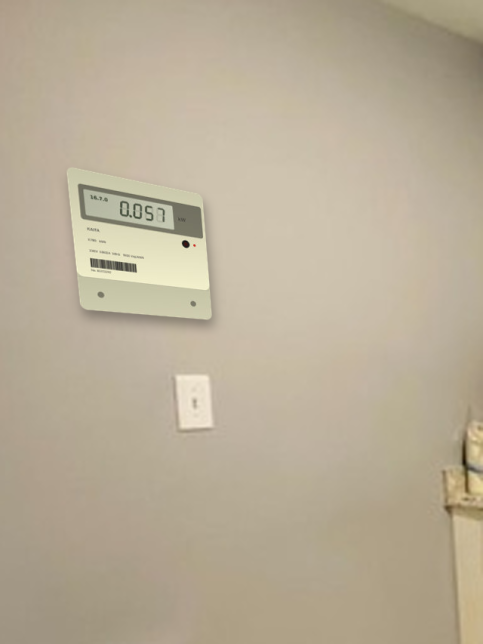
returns 0.057,kW
